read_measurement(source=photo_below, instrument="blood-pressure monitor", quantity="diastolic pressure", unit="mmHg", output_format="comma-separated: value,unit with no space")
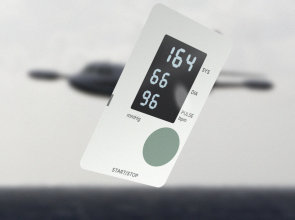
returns 66,mmHg
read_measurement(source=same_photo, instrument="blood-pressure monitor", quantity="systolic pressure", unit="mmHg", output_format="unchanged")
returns 164,mmHg
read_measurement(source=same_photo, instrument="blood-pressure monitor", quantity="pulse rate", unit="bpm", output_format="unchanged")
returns 96,bpm
